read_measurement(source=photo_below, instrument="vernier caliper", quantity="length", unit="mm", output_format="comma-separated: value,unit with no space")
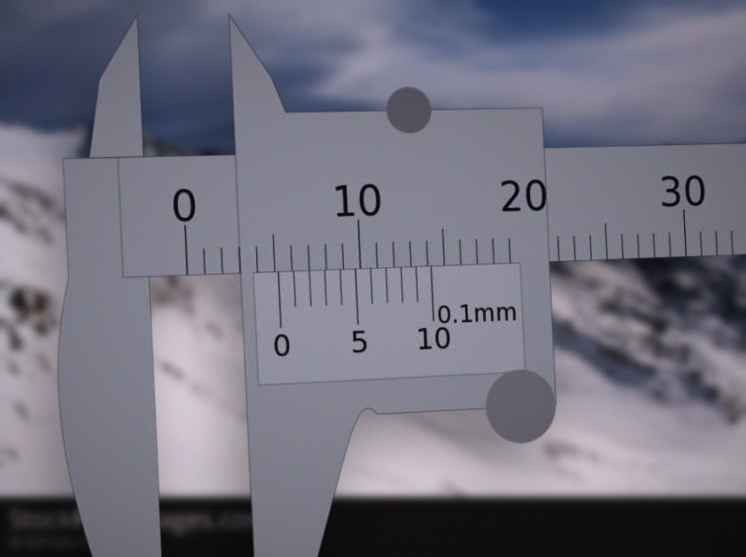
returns 5.2,mm
